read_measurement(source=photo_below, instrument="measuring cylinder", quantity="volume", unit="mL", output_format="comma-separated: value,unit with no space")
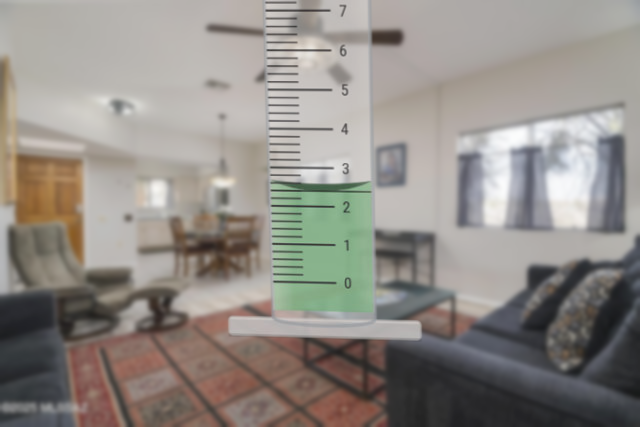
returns 2.4,mL
